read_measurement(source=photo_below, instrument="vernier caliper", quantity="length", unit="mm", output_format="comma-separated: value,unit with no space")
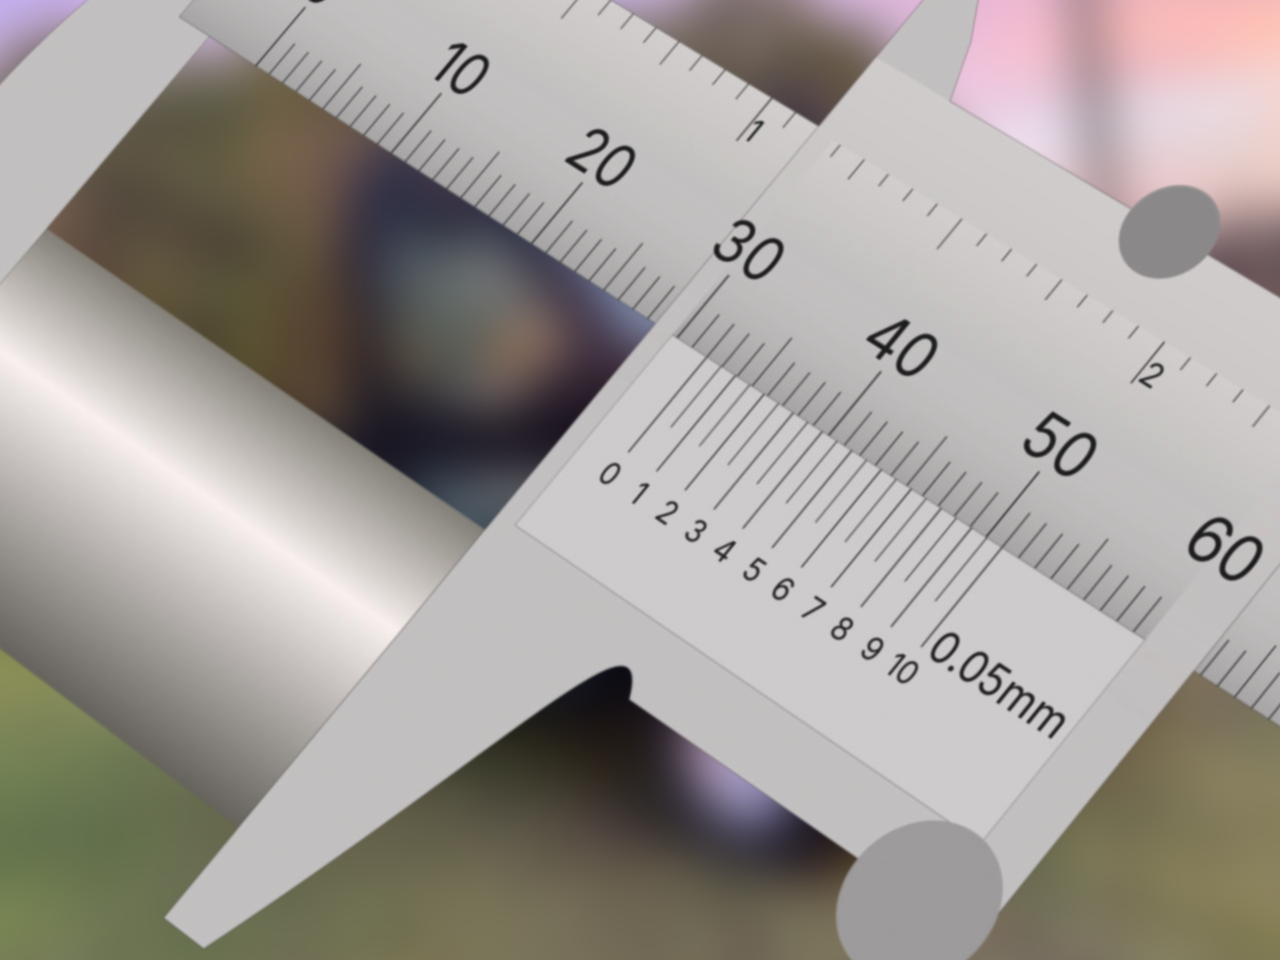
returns 32.0,mm
